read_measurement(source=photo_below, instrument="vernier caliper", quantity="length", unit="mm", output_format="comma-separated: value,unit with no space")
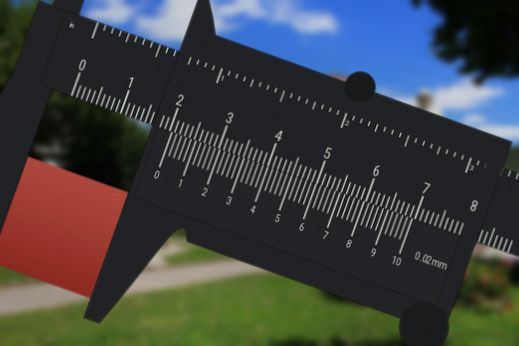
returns 20.5,mm
